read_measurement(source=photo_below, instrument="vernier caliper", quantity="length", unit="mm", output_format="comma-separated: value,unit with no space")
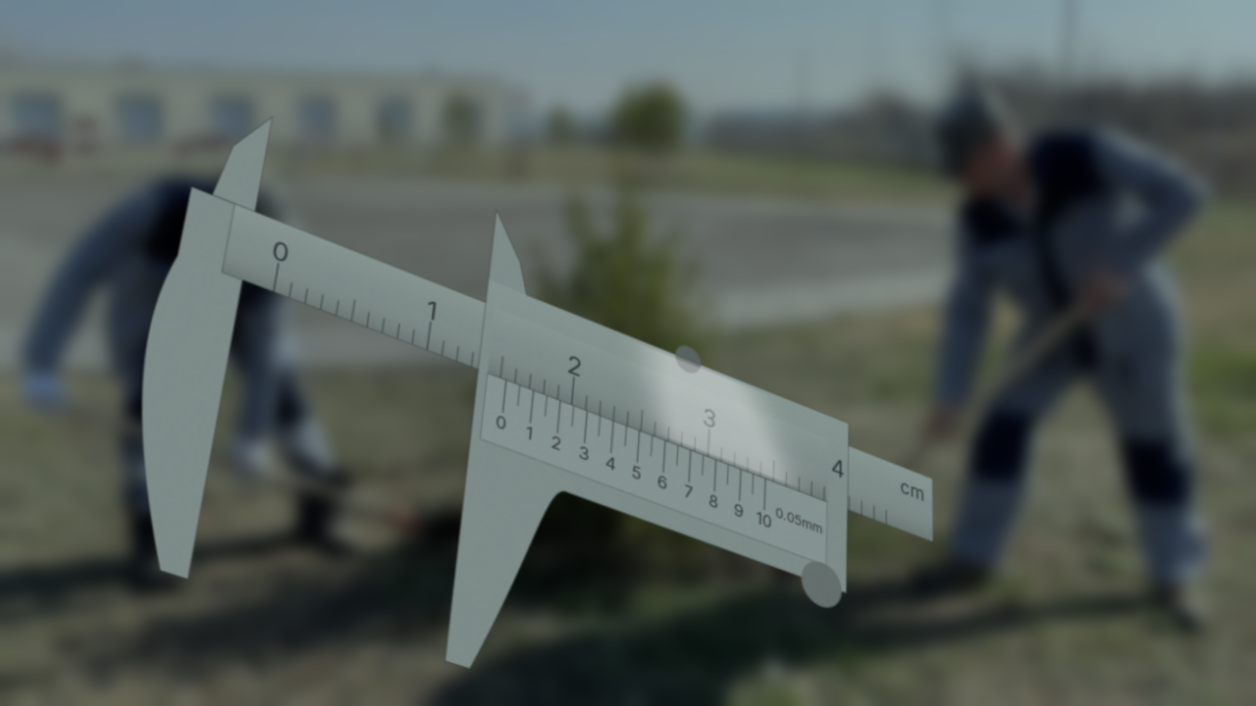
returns 15.4,mm
